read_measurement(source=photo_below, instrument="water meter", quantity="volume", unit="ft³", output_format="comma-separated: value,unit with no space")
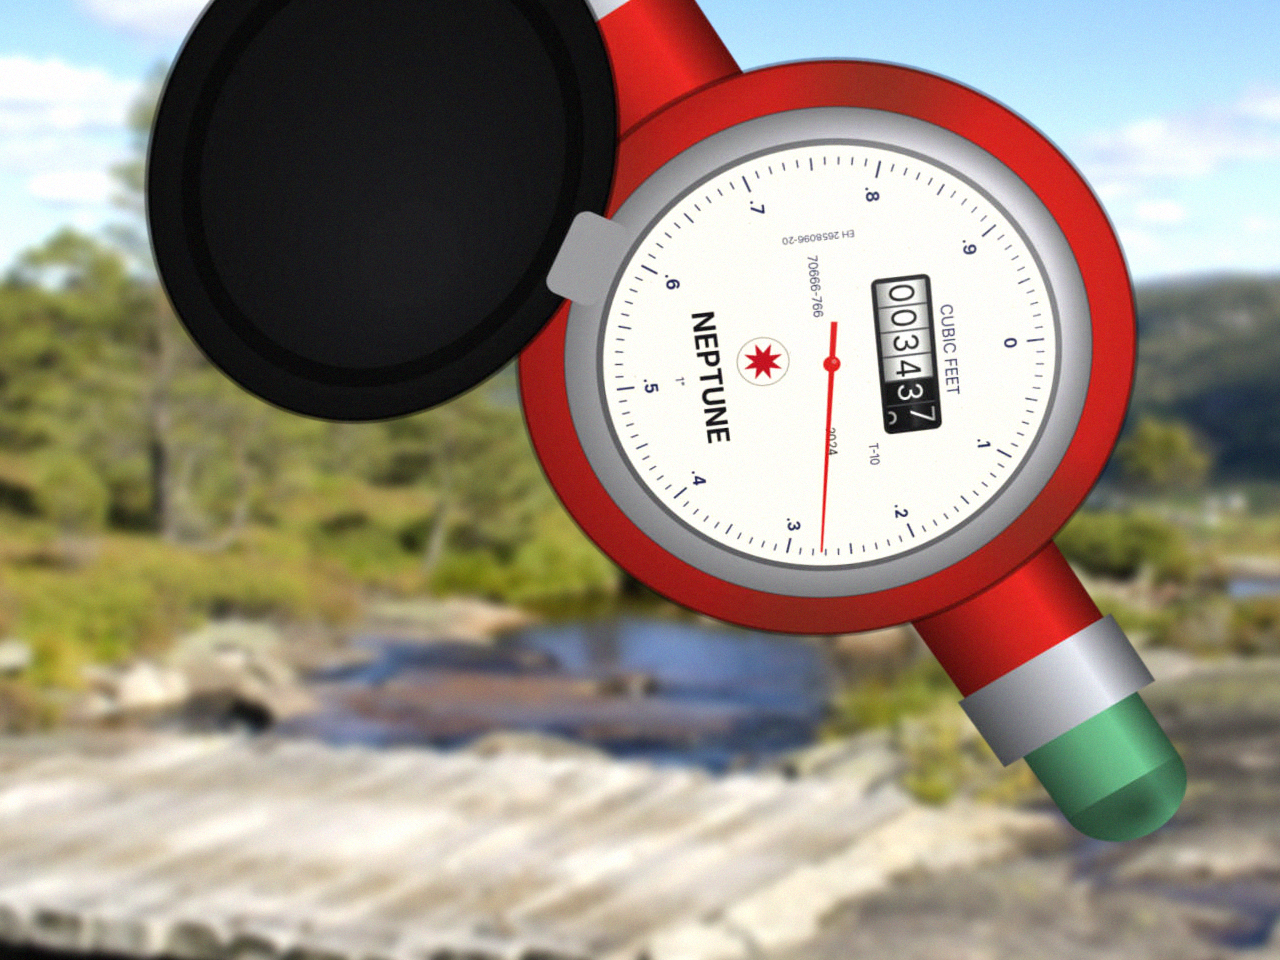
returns 3437.27,ft³
